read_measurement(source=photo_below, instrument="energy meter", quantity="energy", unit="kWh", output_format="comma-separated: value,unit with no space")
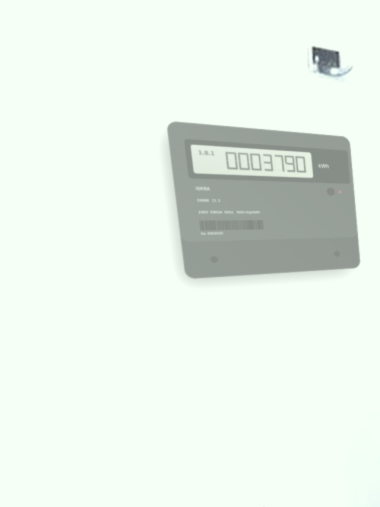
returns 3790,kWh
